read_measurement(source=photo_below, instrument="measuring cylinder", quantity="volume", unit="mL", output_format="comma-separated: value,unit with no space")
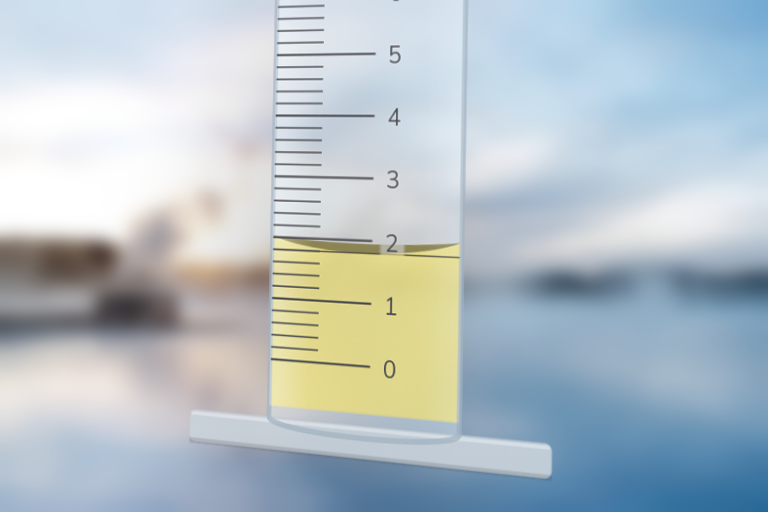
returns 1.8,mL
